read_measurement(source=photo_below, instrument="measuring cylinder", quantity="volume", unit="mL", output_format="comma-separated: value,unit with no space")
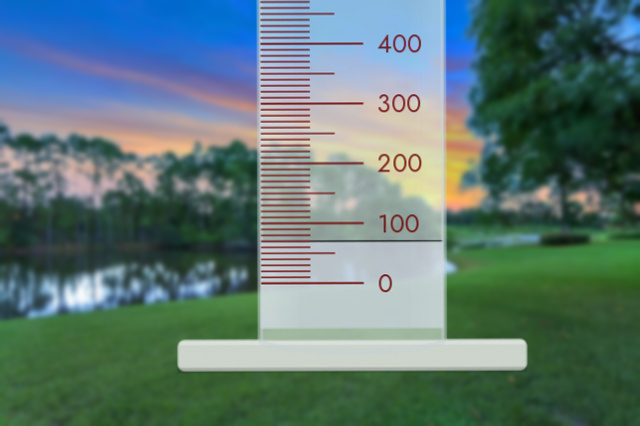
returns 70,mL
